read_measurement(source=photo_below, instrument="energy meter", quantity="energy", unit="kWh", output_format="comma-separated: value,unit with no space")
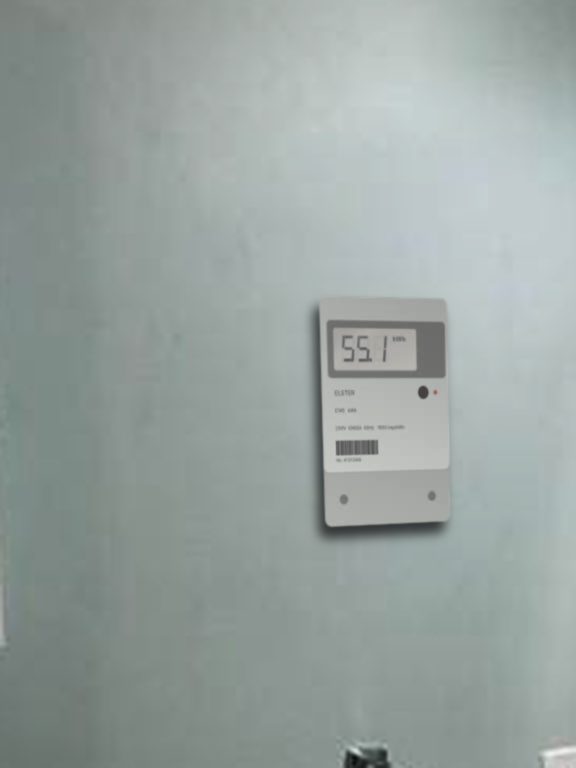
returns 55.1,kWh
